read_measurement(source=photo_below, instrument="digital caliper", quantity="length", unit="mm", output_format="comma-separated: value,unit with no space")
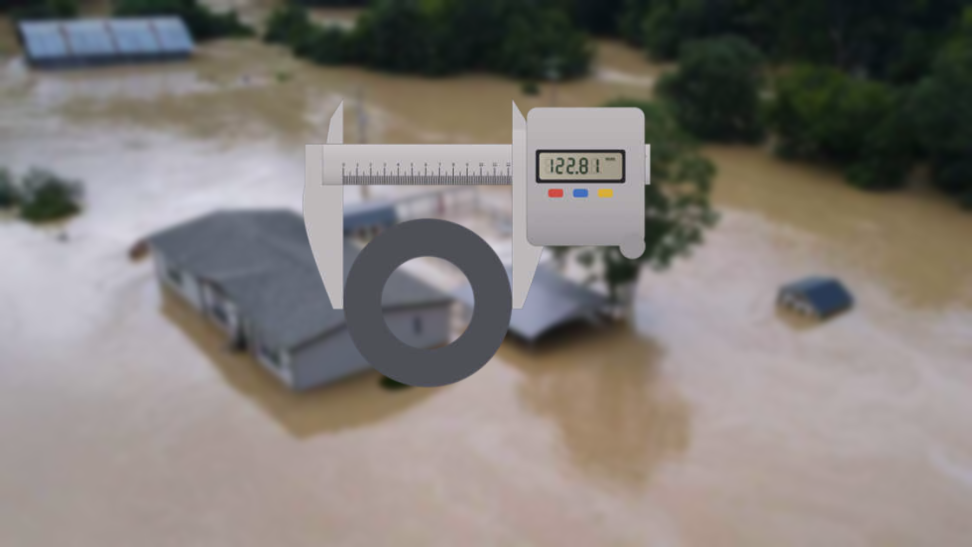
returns 122.81,mm
